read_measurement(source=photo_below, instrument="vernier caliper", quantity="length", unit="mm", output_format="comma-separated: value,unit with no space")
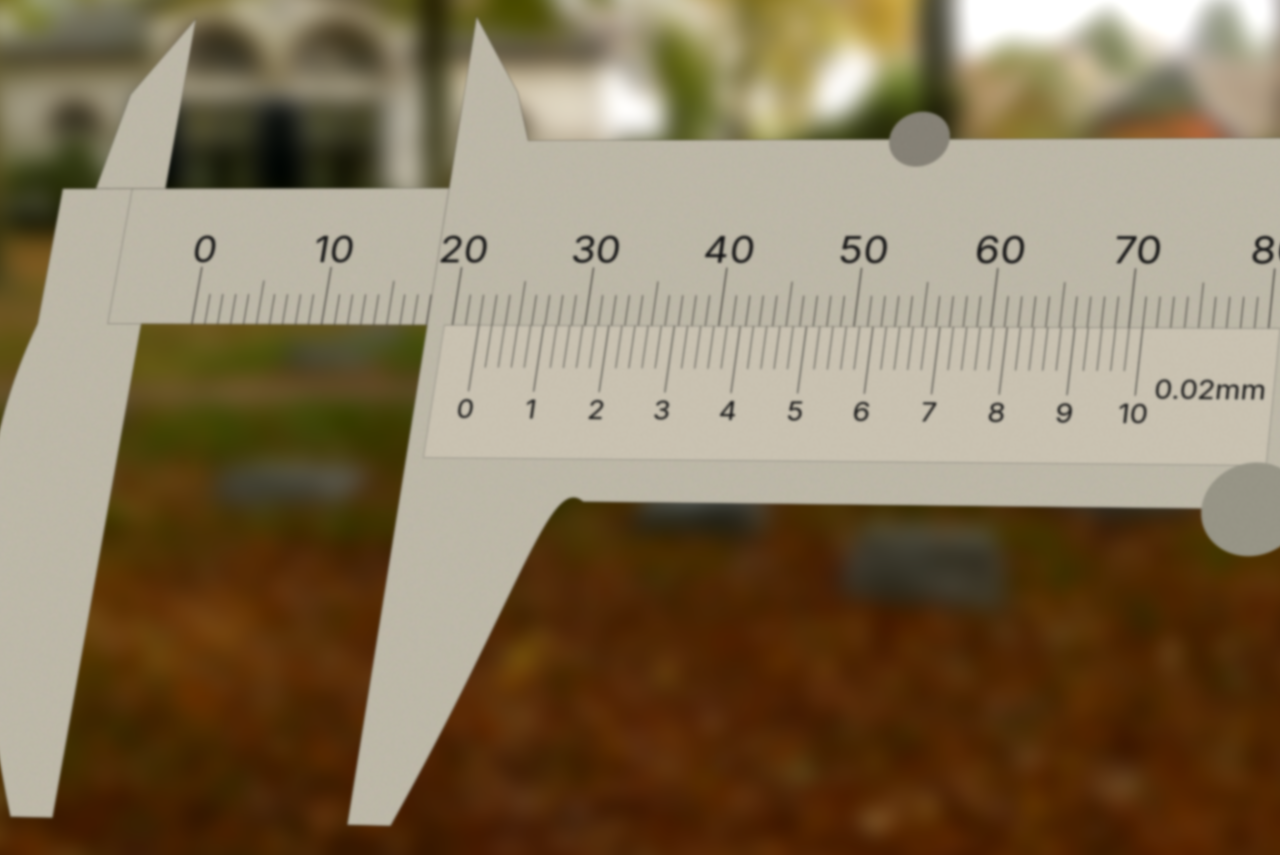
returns 22.0,mm
